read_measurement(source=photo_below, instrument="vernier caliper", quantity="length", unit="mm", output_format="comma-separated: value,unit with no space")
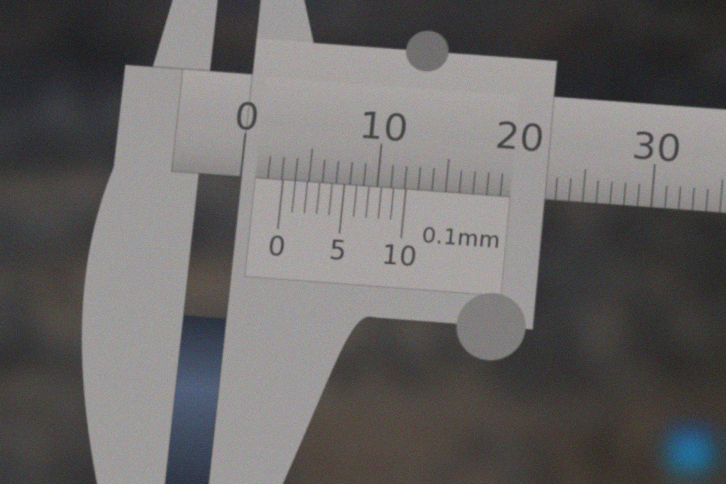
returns 3.1,mm
